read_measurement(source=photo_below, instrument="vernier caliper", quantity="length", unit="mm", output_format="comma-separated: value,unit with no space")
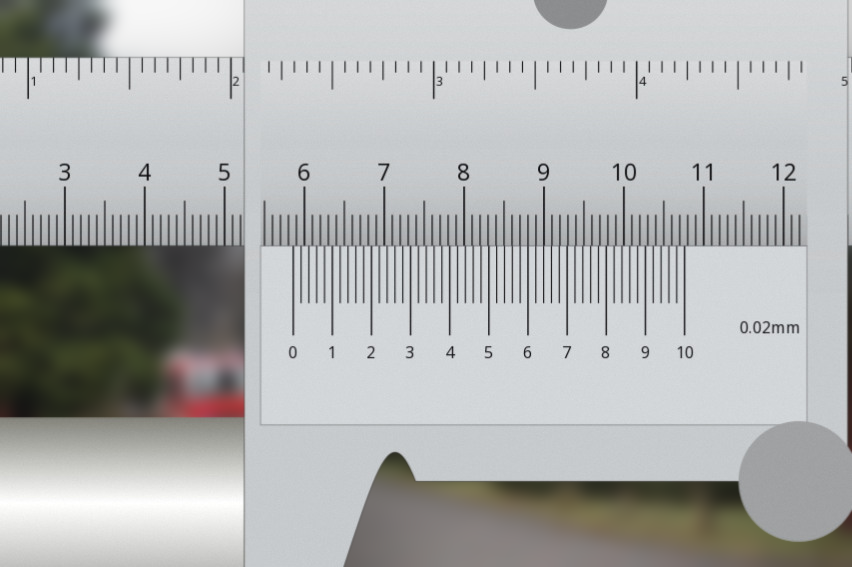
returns 58.6,mm
